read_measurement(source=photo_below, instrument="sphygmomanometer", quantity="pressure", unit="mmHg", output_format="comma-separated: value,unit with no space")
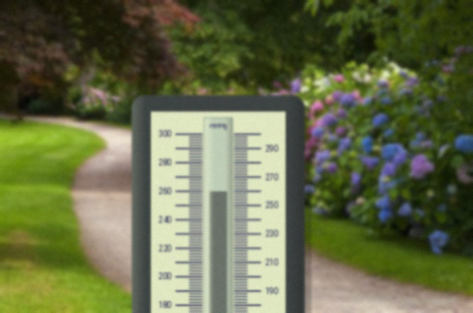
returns 260,mmHg
